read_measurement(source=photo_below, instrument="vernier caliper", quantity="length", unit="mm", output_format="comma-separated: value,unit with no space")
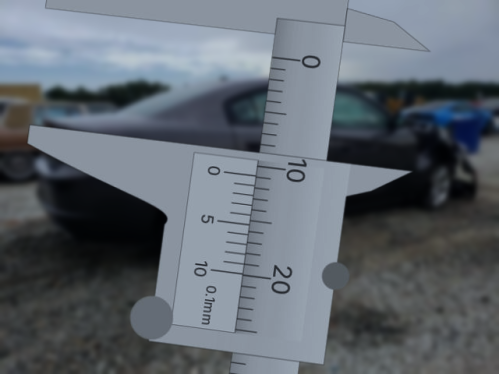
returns 10.9,mm
